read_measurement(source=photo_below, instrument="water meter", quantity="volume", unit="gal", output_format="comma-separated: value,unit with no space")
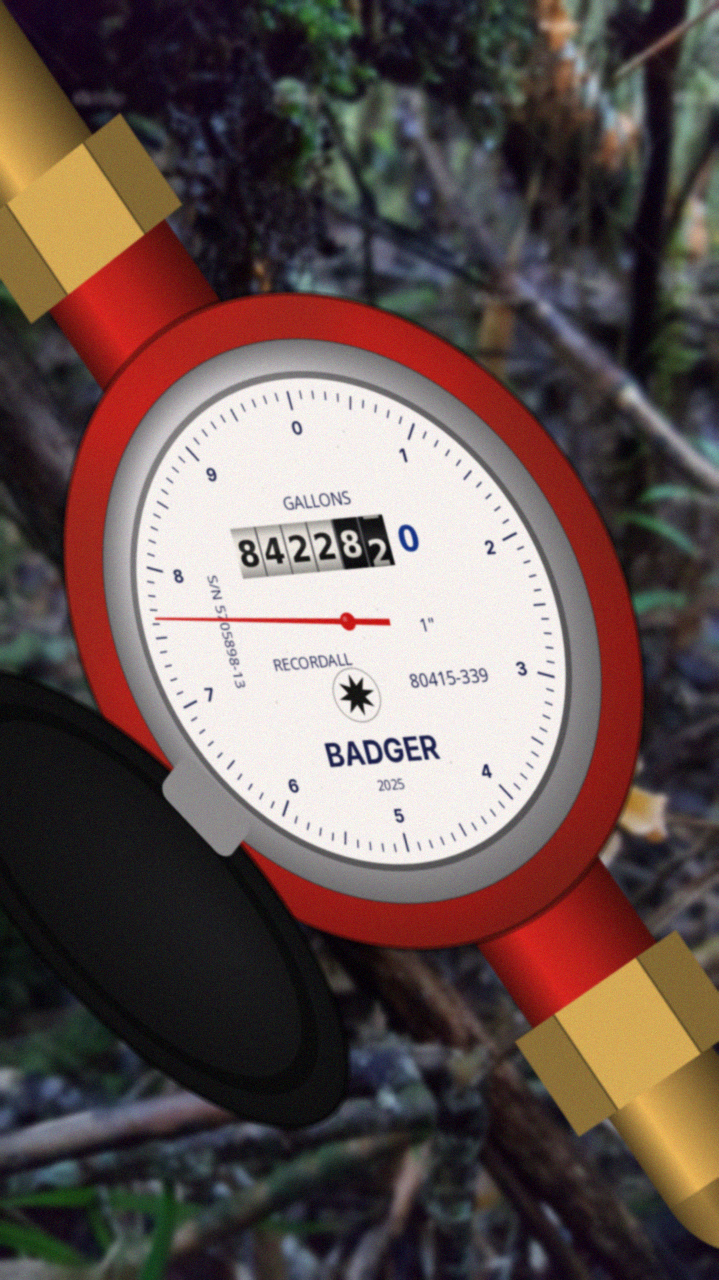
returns 8422817.6,gal
